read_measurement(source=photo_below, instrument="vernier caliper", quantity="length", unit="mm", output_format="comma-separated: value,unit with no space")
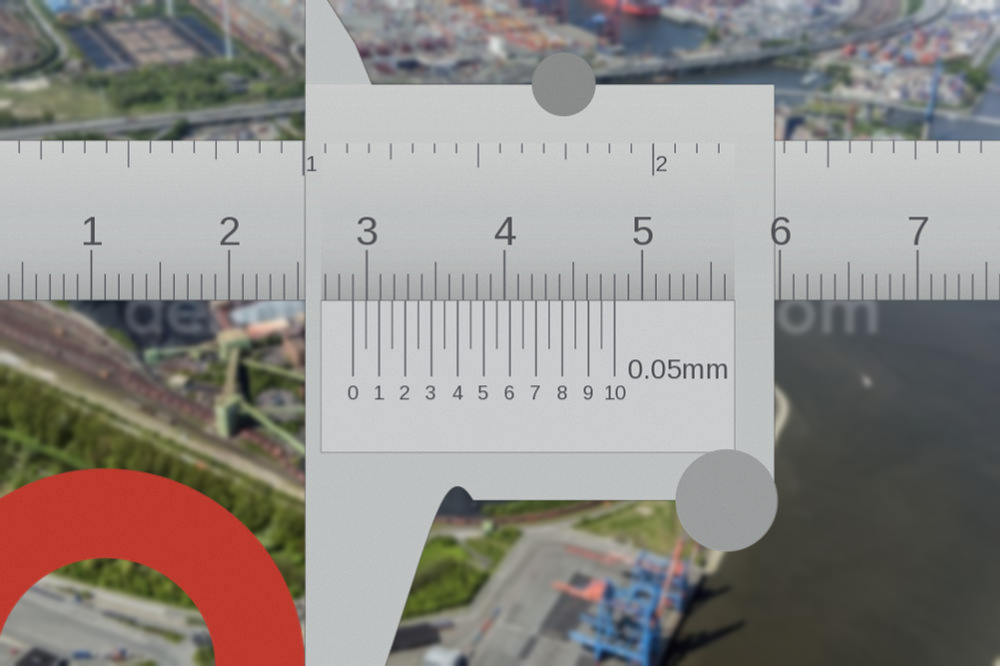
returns 29.0,mm
